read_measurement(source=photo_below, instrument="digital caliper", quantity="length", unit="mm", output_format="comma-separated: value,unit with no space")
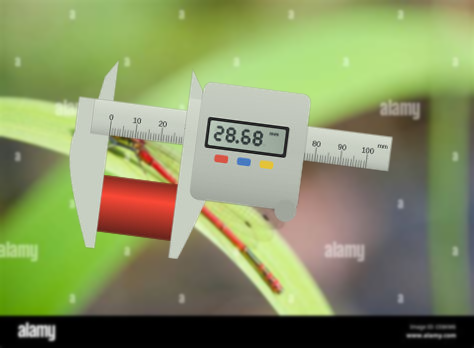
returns 28.68,mm
